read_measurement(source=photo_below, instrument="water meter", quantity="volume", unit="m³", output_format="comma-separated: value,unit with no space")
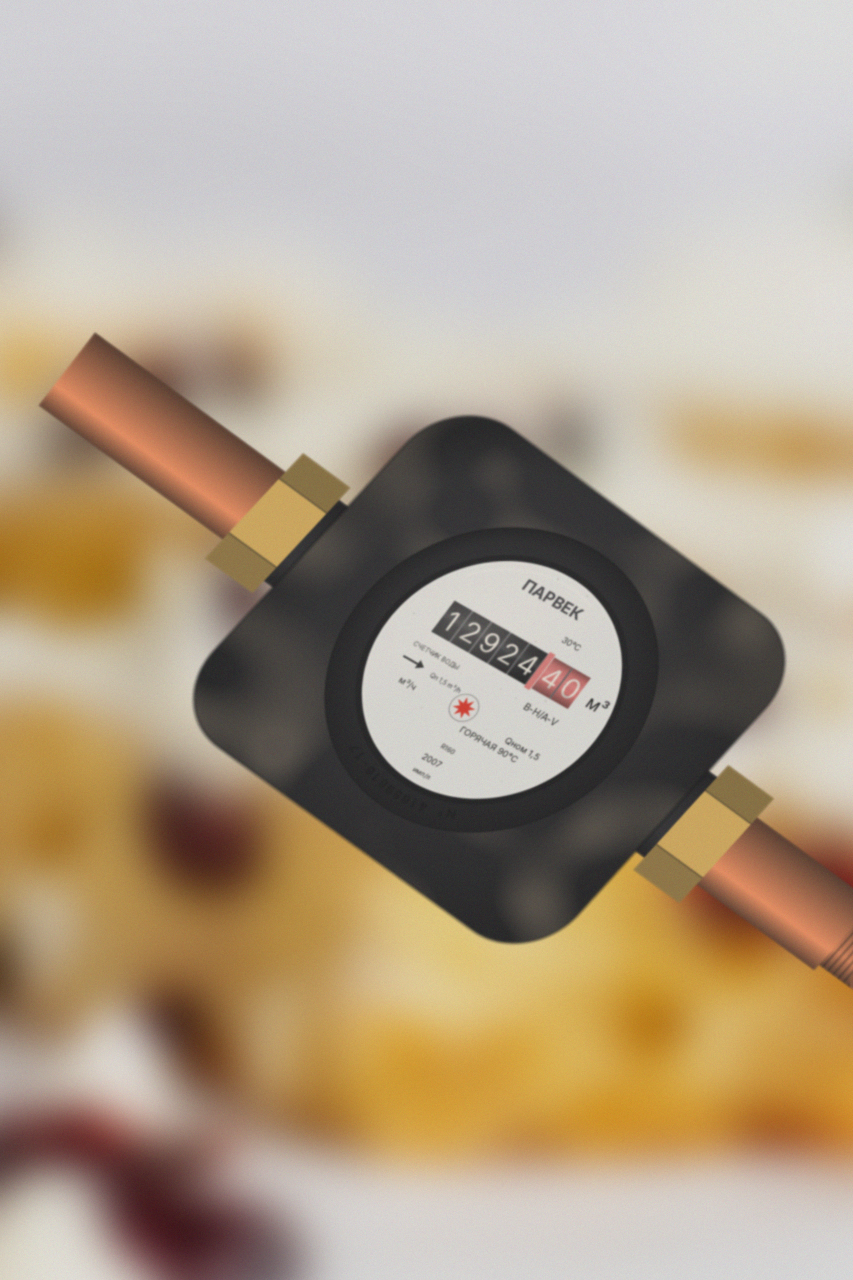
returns 12924.40,m³
